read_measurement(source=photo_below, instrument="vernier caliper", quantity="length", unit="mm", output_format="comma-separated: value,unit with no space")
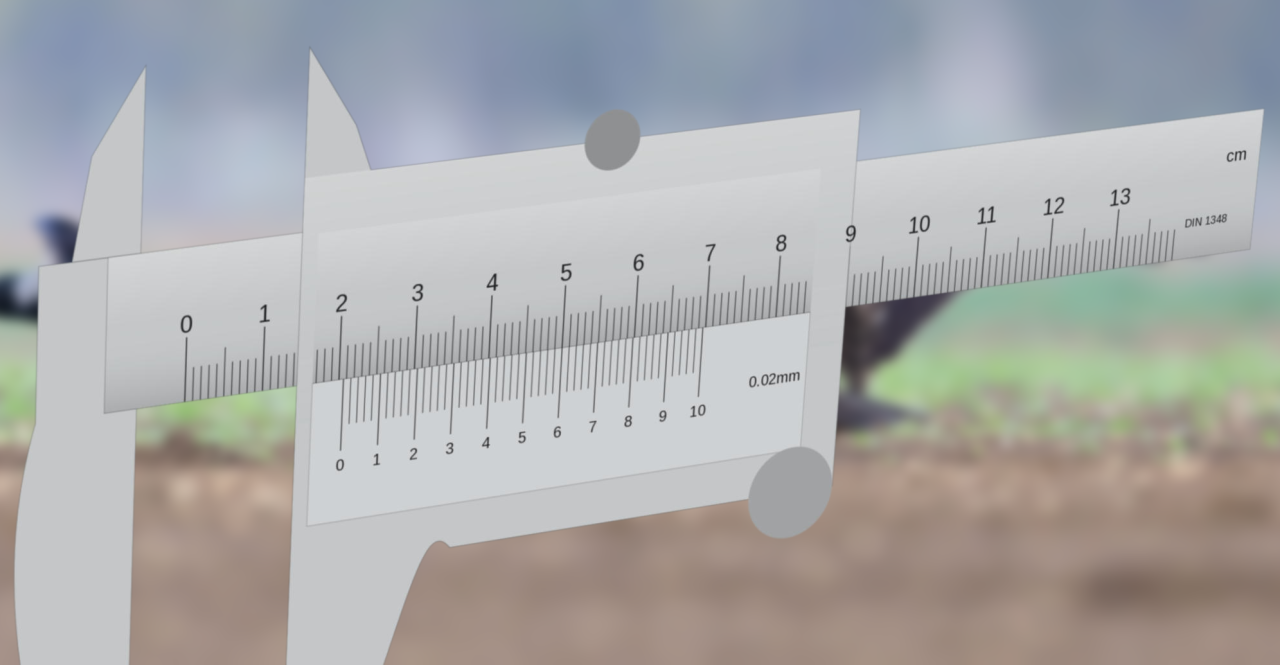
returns 20.6,mm
